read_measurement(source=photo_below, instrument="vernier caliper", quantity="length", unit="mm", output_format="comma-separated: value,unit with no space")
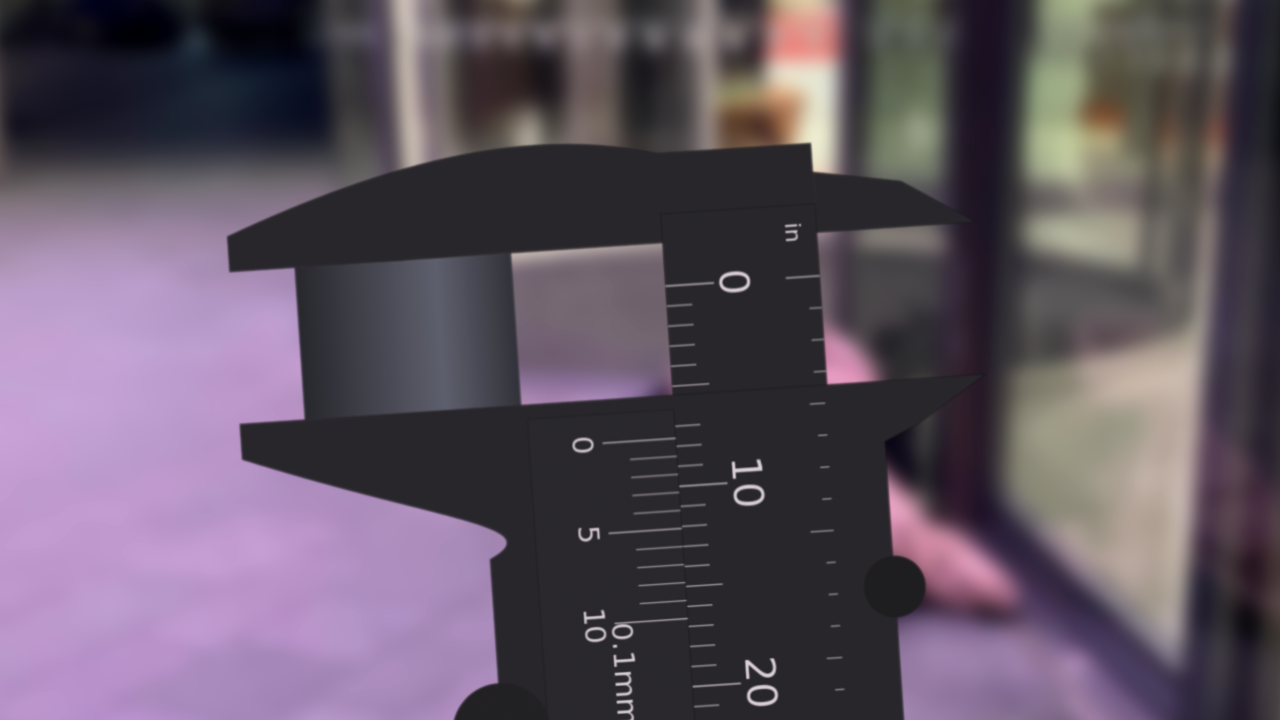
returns 7.6,mm
